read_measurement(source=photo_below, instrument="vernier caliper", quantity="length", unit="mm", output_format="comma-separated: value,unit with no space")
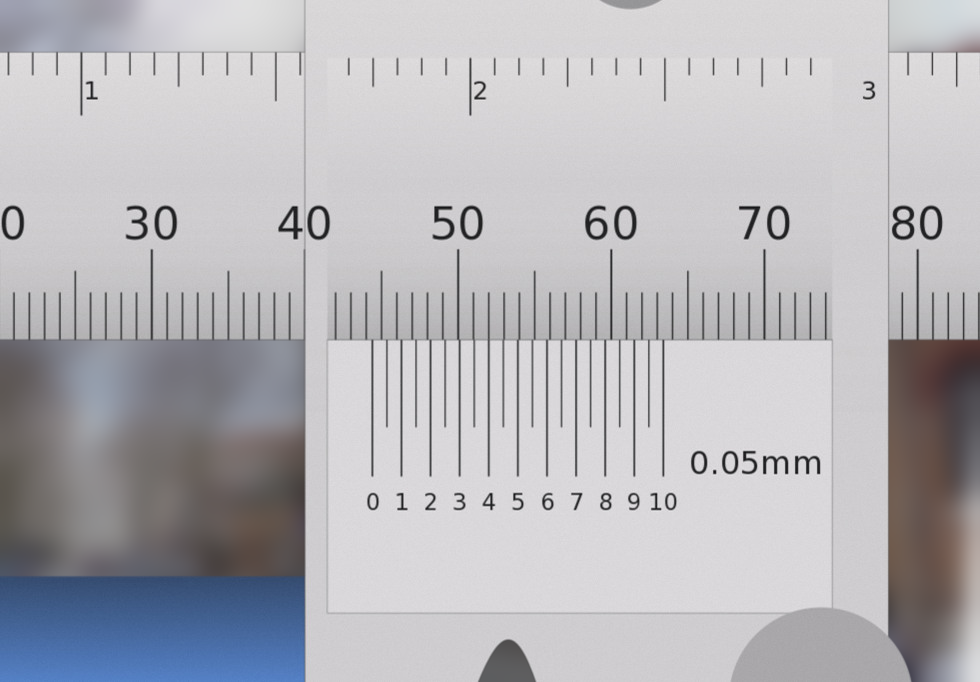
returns 44.4,mm
